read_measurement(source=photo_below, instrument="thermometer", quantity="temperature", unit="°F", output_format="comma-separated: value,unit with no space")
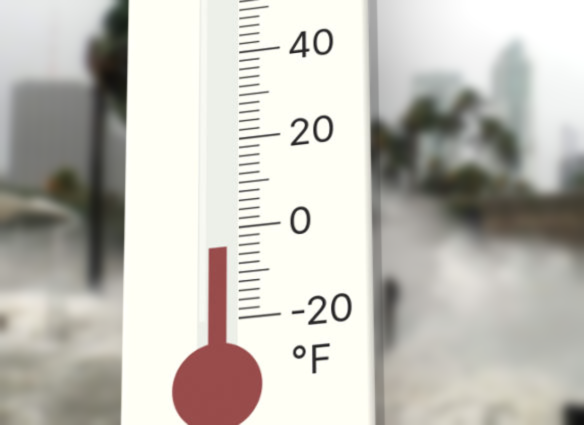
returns -4,°F
